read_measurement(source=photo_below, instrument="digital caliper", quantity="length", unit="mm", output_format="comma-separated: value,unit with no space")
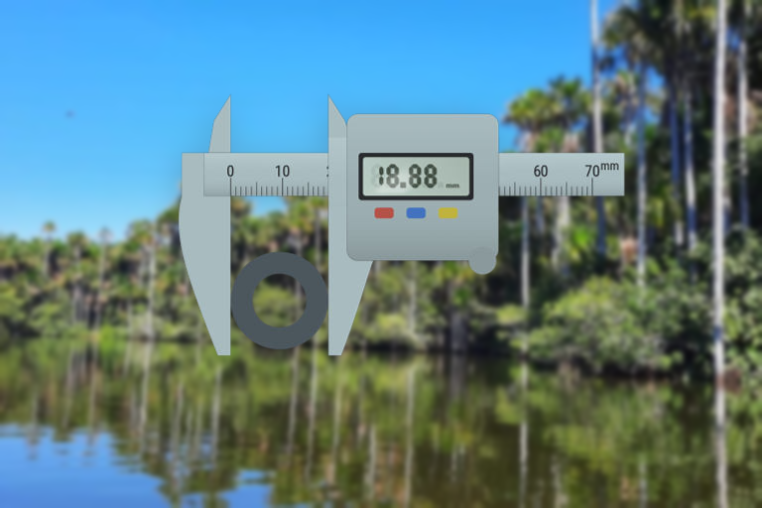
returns 18.88,mm
